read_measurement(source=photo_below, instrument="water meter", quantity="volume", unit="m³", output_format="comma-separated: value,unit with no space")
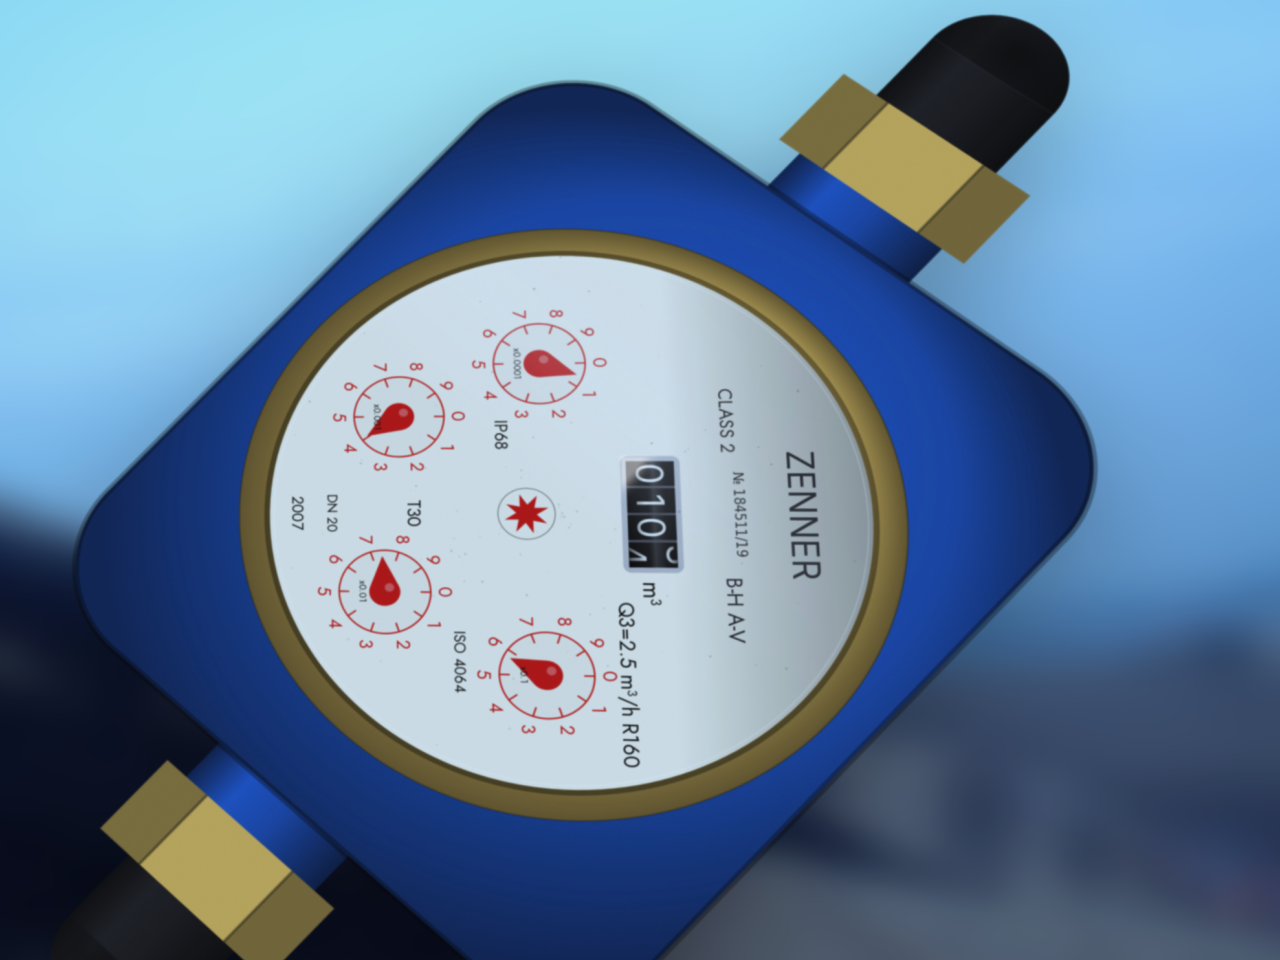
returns 103.5740,m³
